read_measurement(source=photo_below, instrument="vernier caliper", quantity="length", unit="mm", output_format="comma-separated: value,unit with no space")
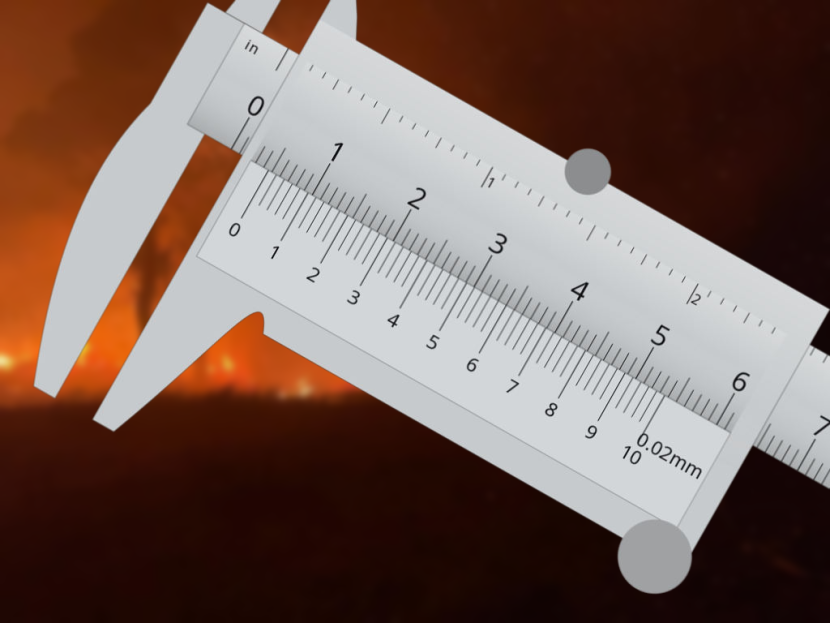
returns 4.6,mm
